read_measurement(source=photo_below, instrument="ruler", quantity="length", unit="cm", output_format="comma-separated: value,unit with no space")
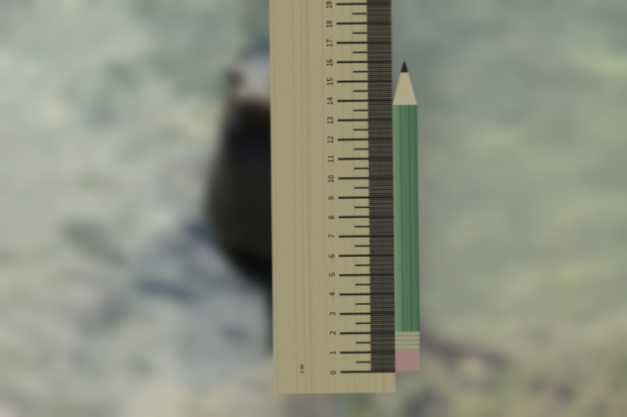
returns 16,cm
